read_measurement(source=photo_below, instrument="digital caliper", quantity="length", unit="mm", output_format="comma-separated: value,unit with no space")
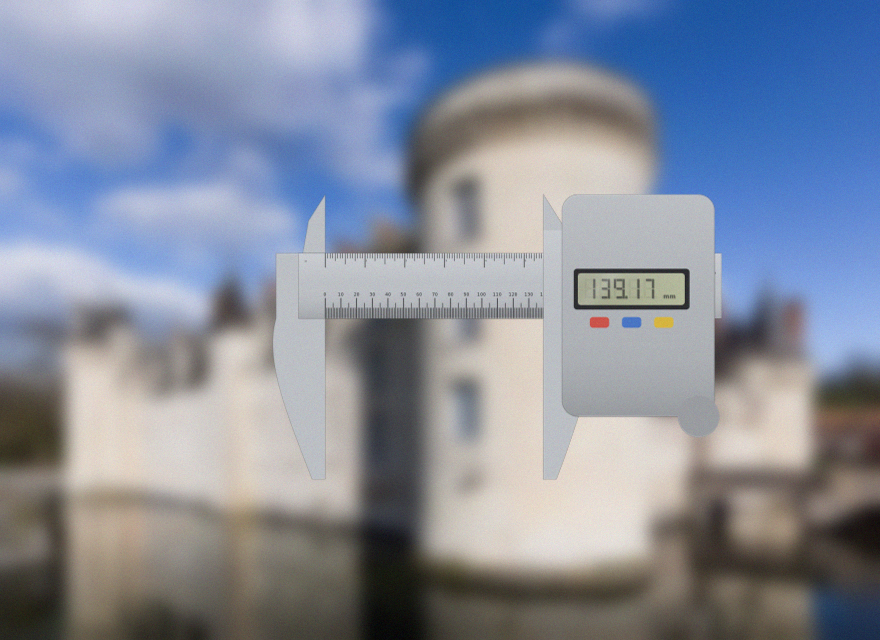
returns 139.17,mm
